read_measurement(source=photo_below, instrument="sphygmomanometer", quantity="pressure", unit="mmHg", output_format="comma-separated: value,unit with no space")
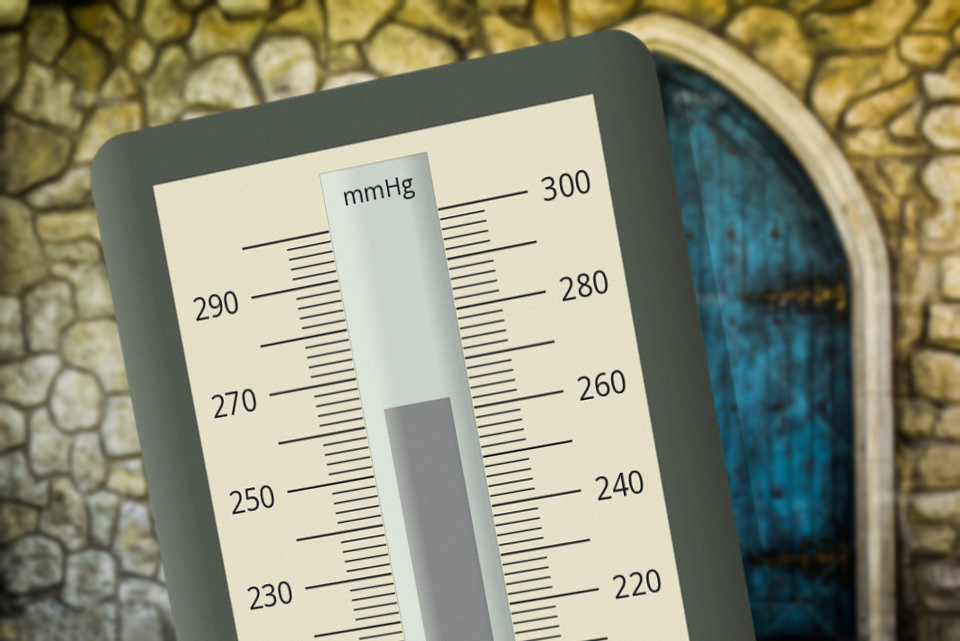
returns 263,mmHg
